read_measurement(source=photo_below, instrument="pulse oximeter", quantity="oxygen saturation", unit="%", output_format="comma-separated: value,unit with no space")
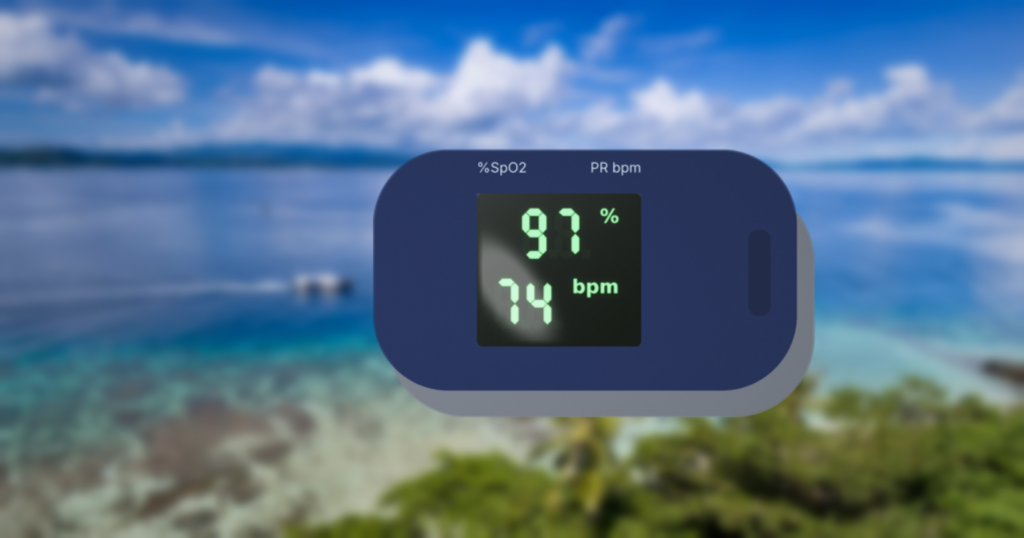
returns 97,%
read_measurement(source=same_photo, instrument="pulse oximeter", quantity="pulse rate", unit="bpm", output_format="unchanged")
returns 74,bpm
